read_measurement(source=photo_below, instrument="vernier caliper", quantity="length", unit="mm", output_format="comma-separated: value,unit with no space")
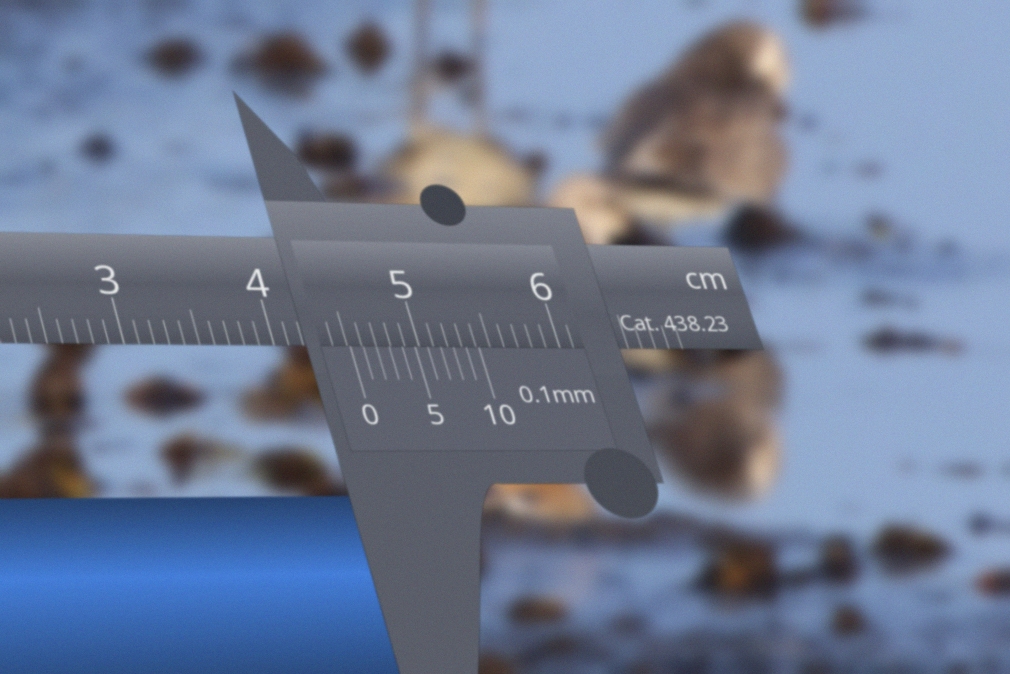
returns 45.2,mm
